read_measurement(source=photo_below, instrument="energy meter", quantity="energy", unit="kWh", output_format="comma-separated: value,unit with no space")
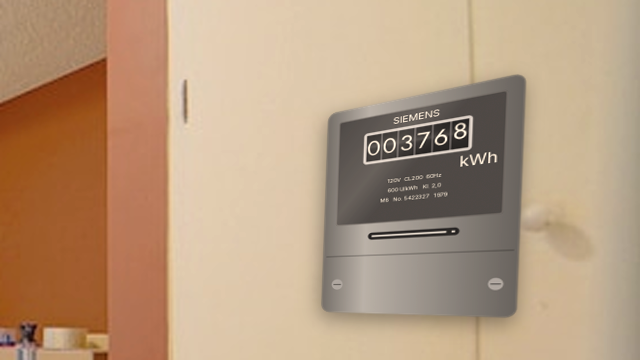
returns 3768,kWh
